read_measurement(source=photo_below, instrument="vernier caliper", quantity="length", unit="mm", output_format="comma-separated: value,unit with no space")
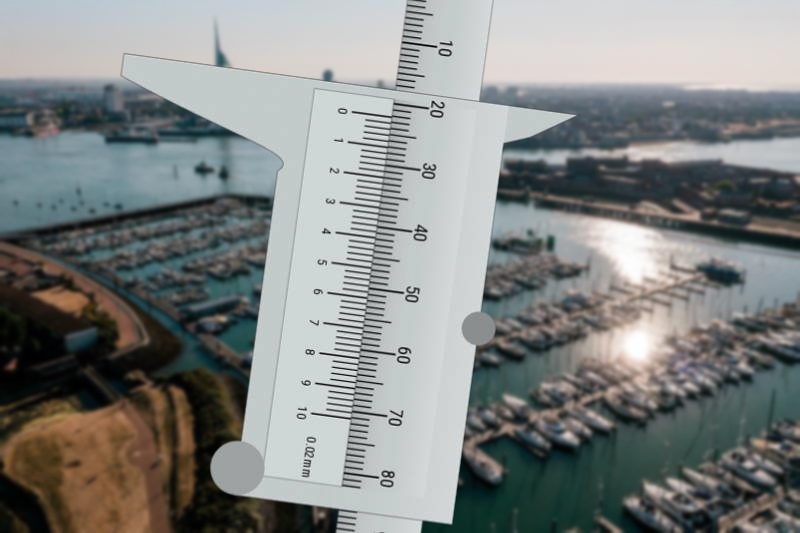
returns 22.2,mm
